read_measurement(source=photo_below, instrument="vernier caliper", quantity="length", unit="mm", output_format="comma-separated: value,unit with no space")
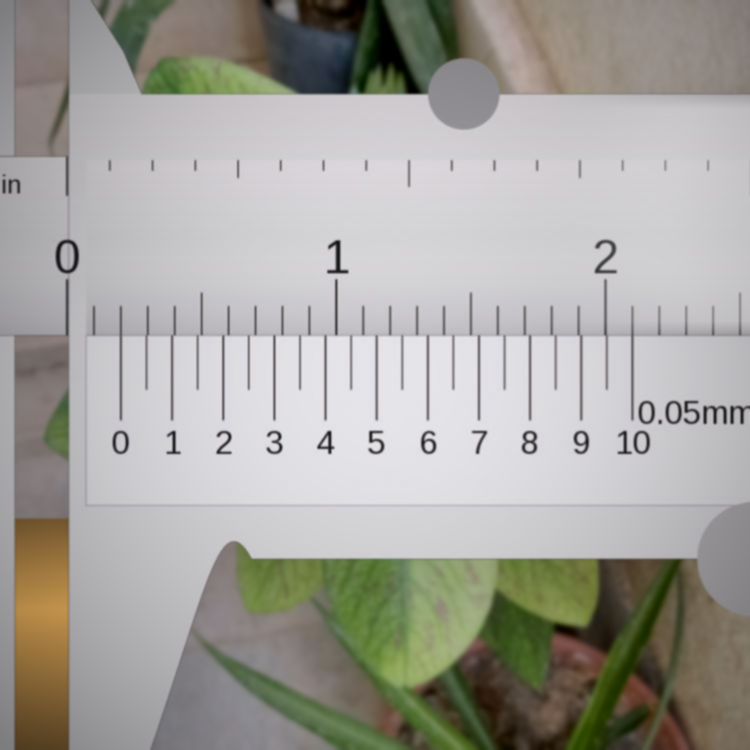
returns 2.0,mm
